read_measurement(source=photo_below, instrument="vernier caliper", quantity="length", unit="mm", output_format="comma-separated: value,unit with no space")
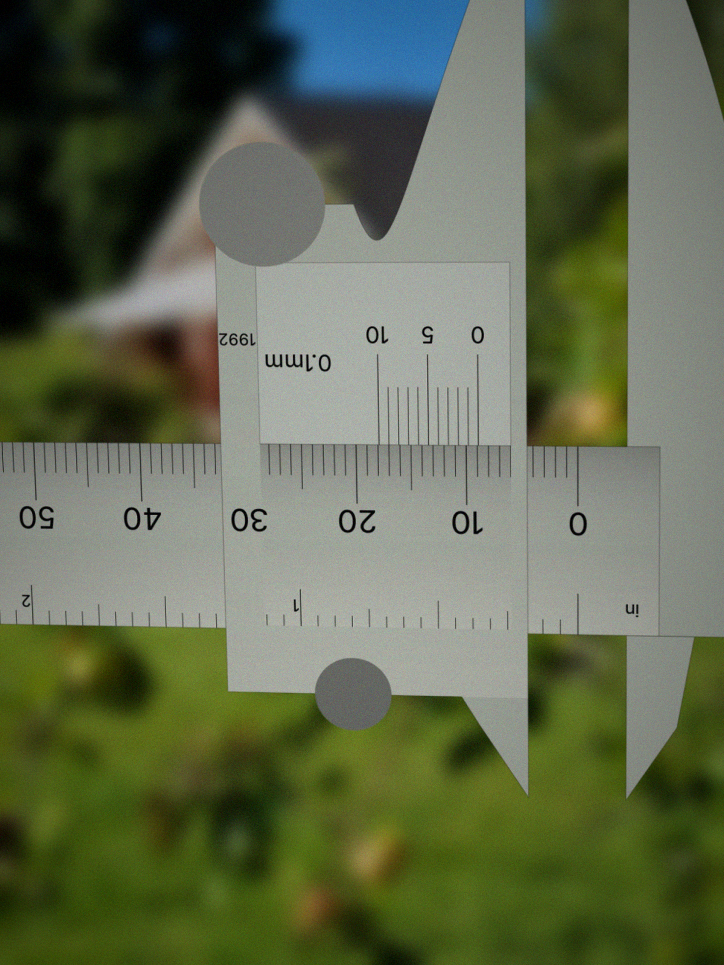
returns 8.9,mm
